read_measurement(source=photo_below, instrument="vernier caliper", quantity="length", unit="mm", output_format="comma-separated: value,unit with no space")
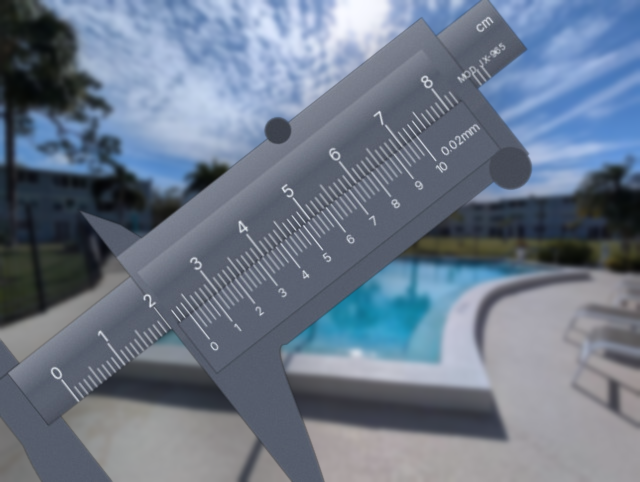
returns 24.0,mm
